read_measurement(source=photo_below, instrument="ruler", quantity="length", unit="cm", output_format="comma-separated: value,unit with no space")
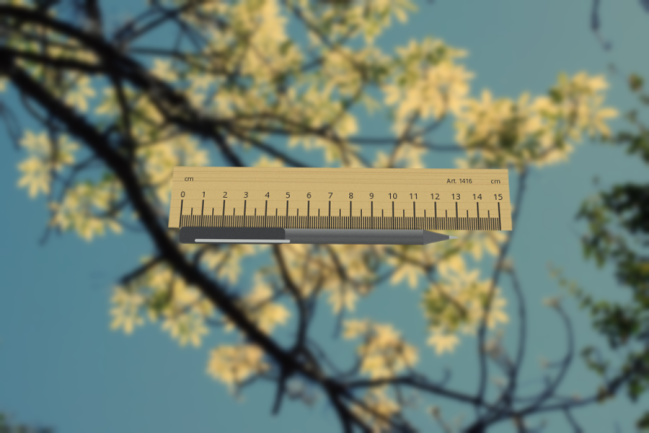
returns 13,cm
